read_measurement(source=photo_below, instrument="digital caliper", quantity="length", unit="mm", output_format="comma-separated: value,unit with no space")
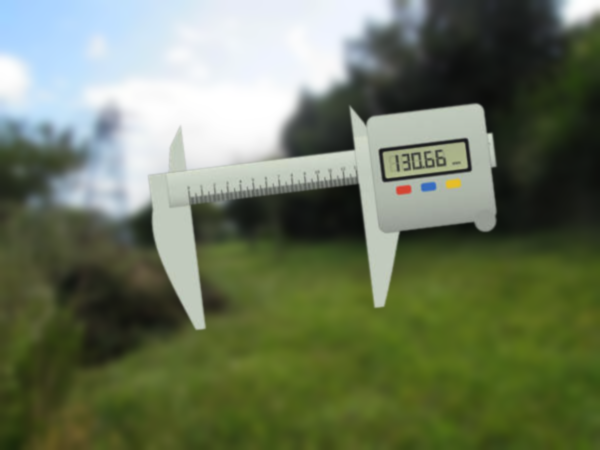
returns 130.66,mm
